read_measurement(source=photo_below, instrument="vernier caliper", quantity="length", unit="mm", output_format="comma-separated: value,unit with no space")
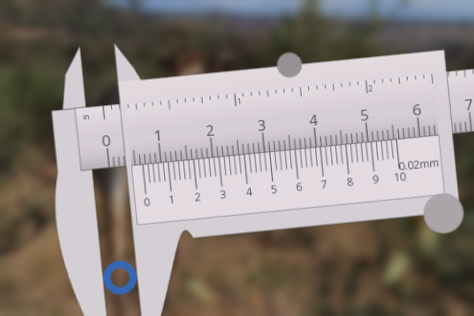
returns 6.5,mm
